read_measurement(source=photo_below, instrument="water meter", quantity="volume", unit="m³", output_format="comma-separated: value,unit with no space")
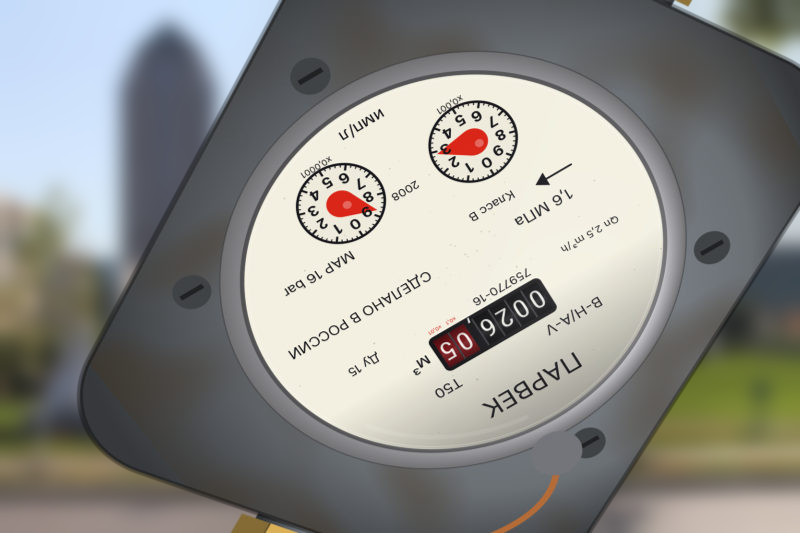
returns 26.0528,m³
